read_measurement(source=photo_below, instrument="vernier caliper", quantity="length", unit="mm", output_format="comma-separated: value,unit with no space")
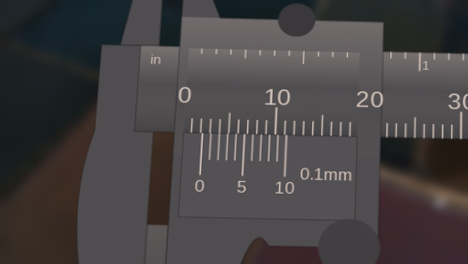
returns 2.2,mm
